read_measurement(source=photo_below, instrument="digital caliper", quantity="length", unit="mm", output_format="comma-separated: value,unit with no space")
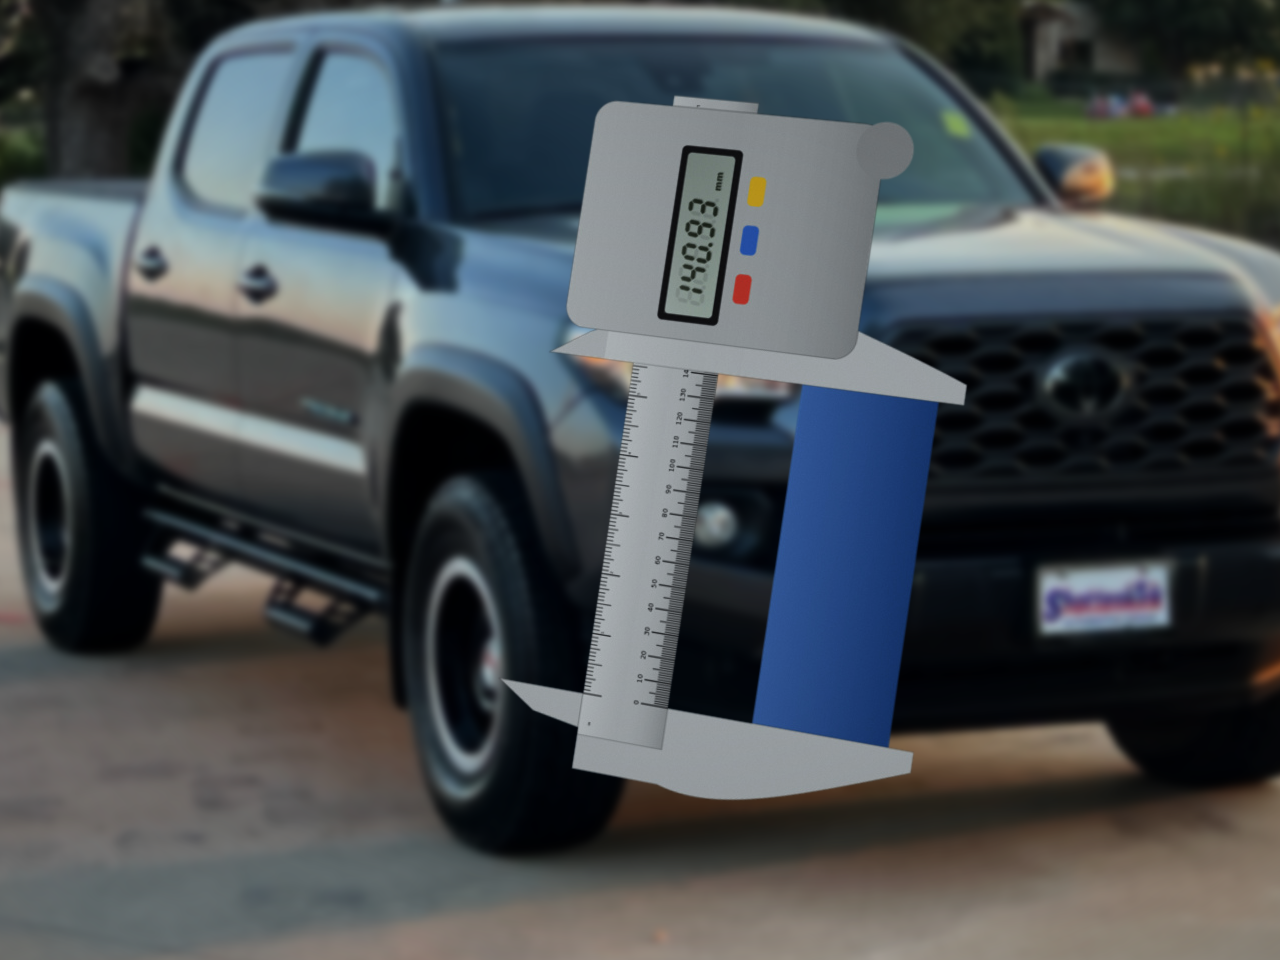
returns 140.93,mm
